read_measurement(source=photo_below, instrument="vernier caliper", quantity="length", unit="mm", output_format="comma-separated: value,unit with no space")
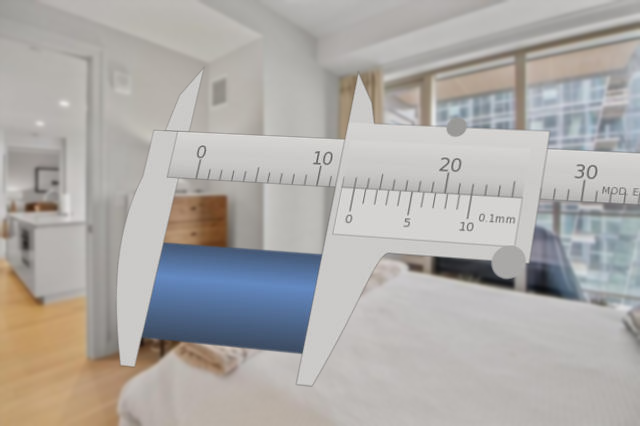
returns 13.0,mm
